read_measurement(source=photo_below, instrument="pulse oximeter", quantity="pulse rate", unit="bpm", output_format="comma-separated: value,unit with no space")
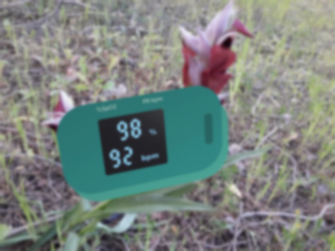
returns 92,bpm
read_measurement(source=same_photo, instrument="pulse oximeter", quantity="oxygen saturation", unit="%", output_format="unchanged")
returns 98,%
